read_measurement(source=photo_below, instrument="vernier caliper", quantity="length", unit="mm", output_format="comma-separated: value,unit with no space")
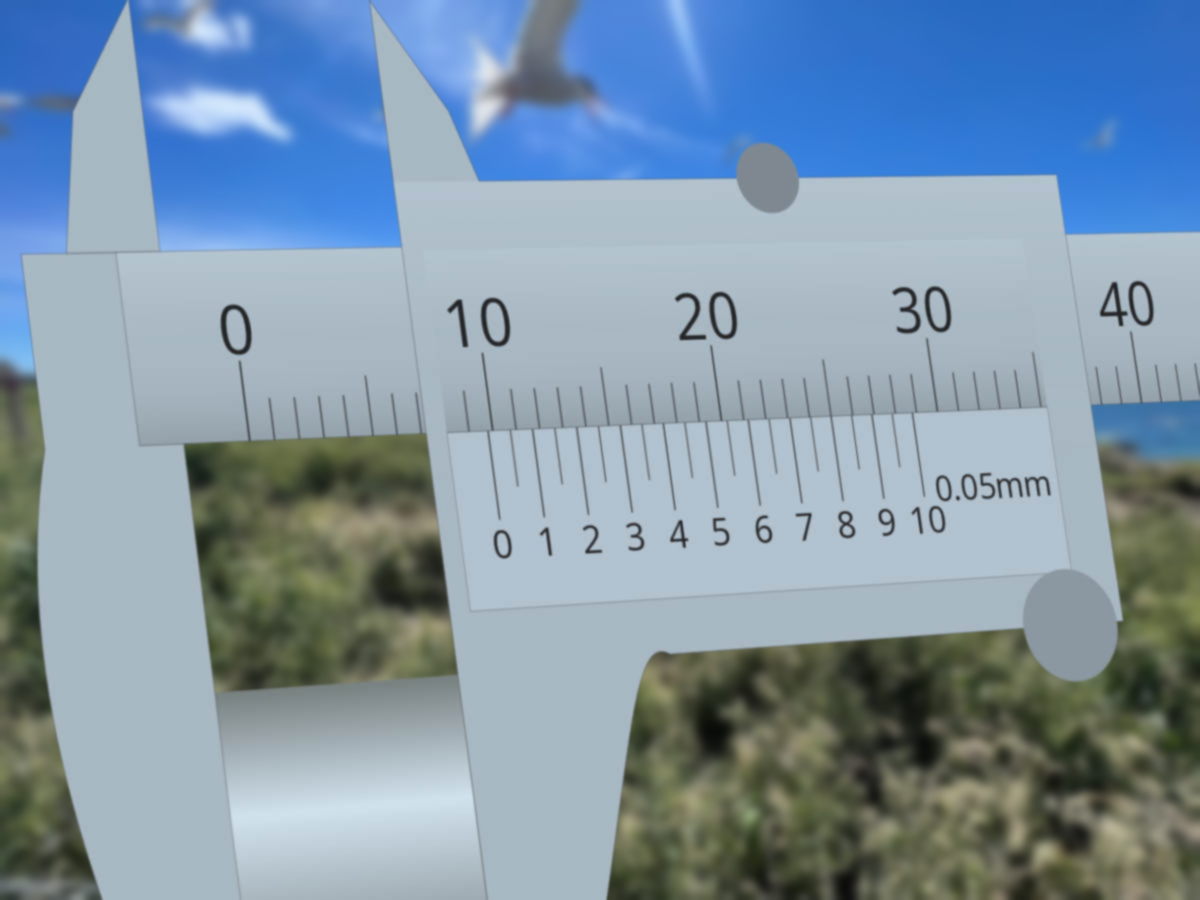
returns 9.8,mm
